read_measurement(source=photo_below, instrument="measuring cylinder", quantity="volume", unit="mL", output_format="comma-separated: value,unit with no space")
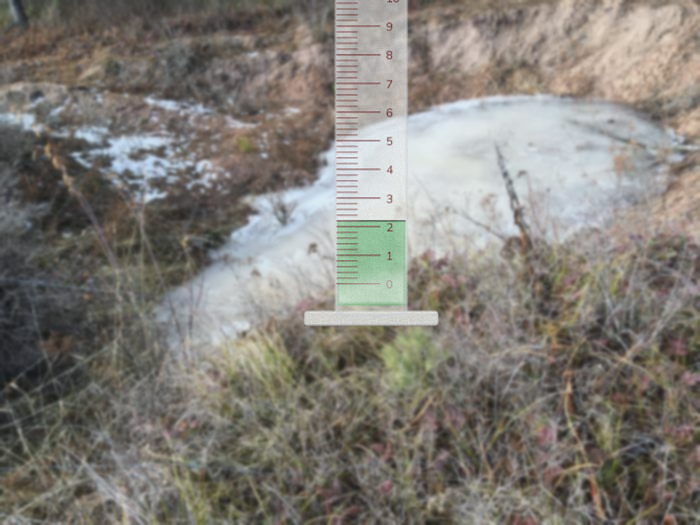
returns 2.2,mL
